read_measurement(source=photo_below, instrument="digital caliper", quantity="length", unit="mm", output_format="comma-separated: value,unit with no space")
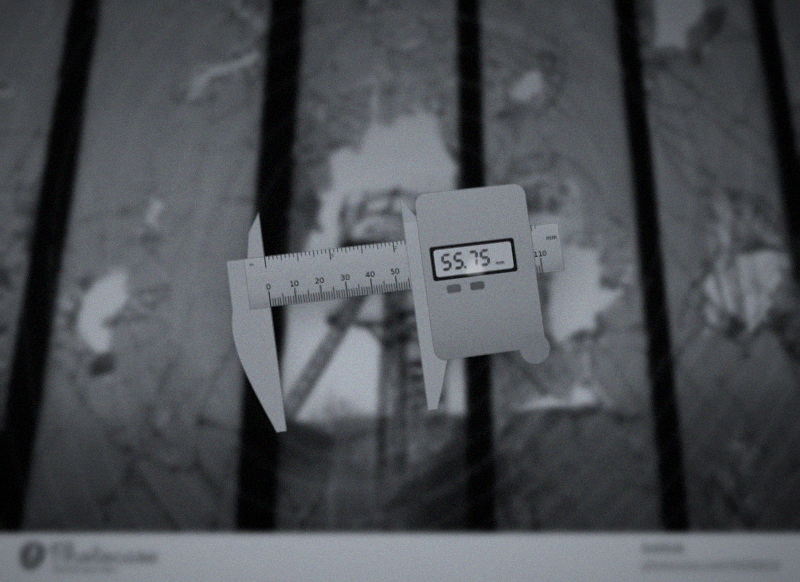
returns 55.75,mm
